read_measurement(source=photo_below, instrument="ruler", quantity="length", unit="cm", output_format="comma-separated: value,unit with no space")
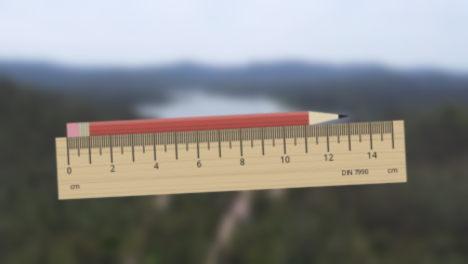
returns 13,cm
